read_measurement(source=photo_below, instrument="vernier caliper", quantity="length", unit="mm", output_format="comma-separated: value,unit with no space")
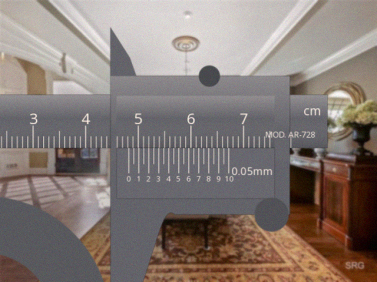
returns 48.2,mm
